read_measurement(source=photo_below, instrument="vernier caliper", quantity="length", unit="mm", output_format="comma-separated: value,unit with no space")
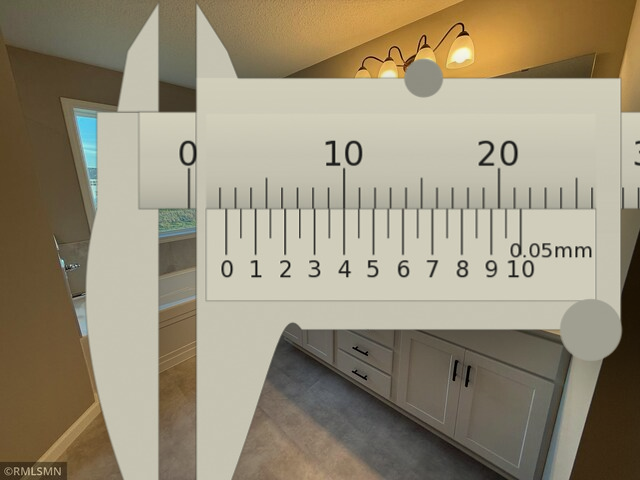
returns 2.4,mm
